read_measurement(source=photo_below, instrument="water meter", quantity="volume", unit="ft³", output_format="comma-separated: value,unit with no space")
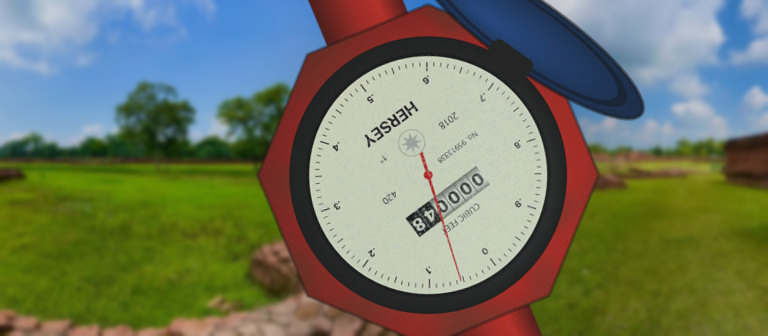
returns 48.05,ft³
